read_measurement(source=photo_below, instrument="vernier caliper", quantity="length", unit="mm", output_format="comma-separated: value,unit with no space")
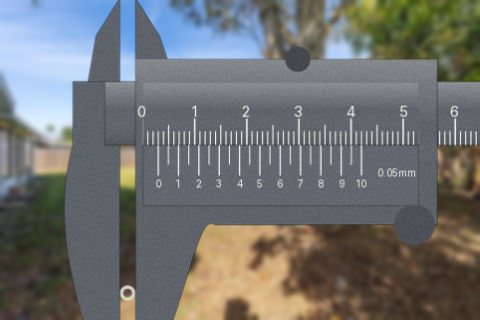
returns 3.0,mm
